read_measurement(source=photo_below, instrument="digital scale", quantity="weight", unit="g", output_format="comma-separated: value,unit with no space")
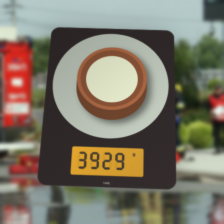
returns 3929,g
